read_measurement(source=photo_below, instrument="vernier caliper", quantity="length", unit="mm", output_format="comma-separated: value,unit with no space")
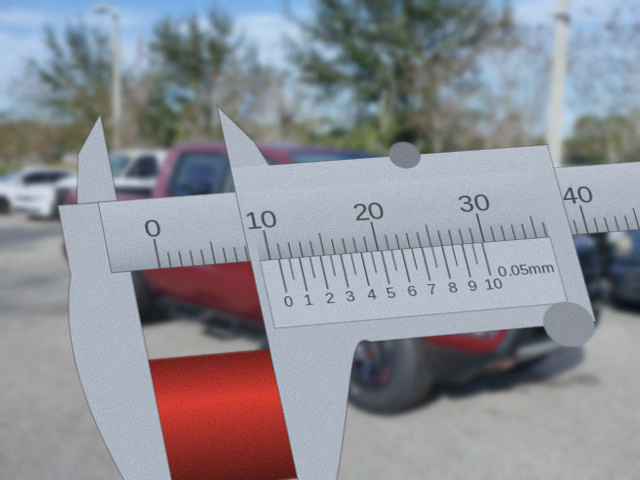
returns 10.8,mm
